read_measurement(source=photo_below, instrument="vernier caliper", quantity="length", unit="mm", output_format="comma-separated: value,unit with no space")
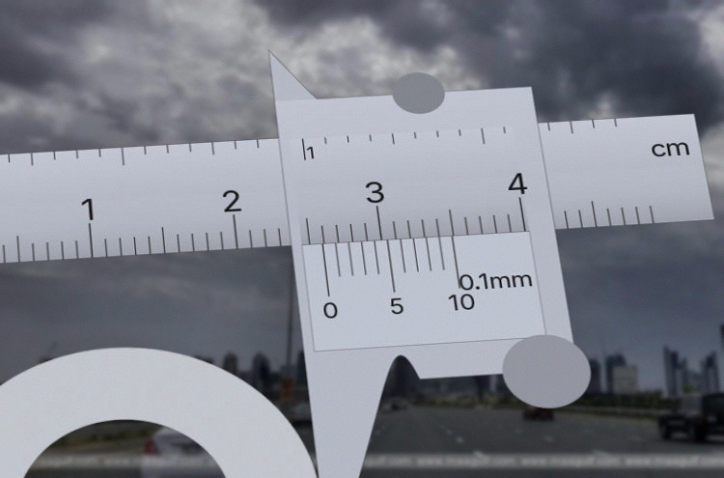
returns 25.9,mm
